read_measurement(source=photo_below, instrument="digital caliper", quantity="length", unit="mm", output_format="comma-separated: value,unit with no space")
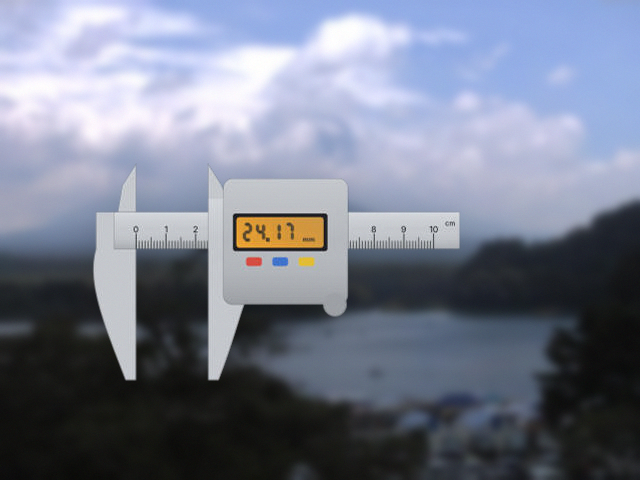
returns 24.17,mm
